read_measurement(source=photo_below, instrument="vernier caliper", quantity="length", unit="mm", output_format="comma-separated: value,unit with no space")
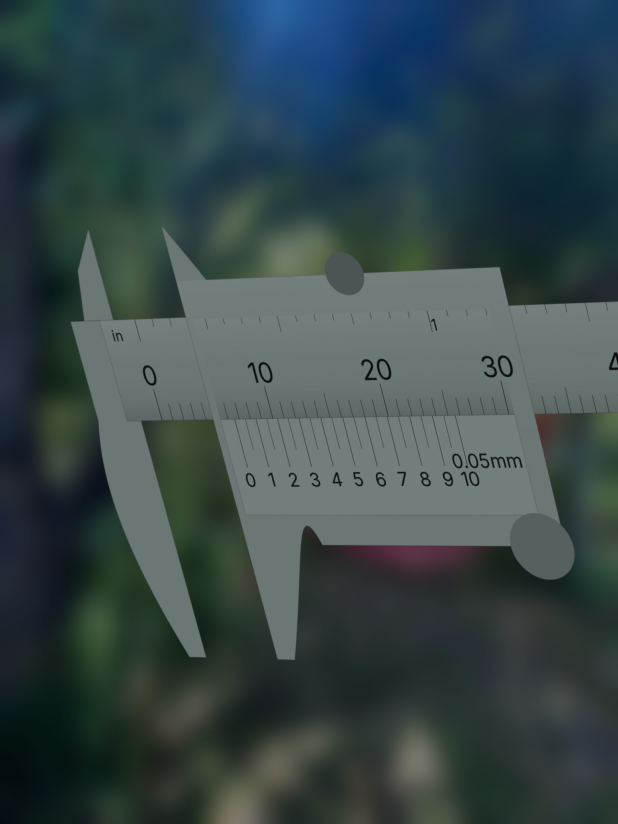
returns 6.6,mm
